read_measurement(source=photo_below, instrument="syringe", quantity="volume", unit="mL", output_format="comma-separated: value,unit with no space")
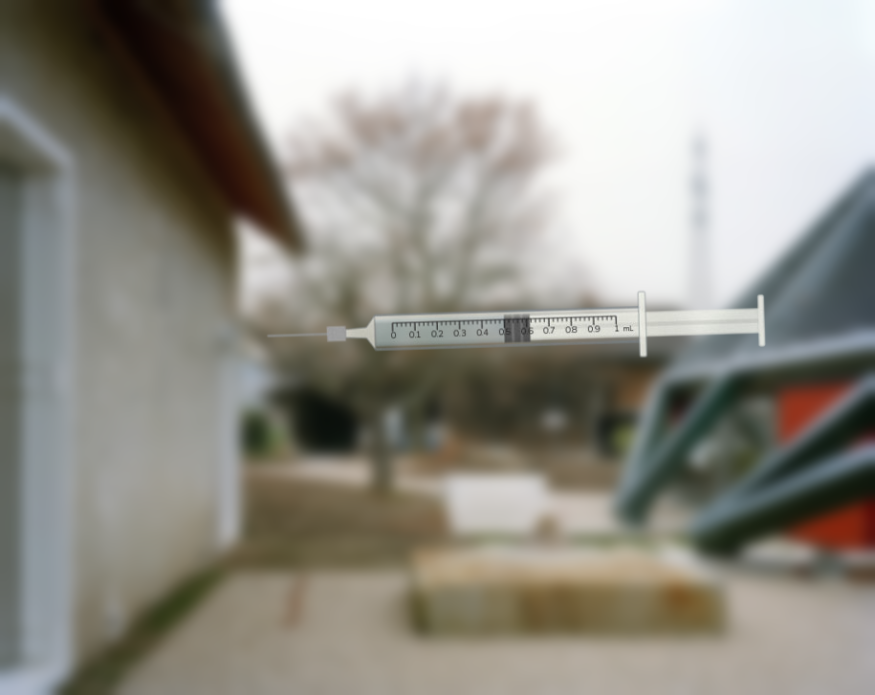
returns 0.5,mL
